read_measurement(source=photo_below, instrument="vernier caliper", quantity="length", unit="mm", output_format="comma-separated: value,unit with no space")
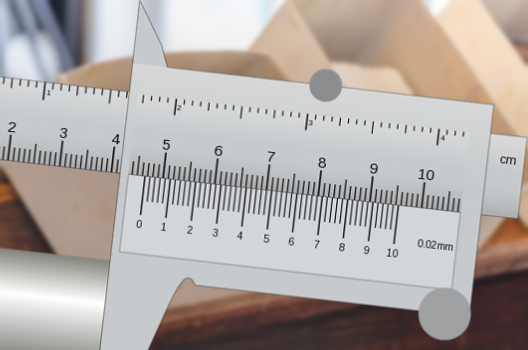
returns 46.5,mm
